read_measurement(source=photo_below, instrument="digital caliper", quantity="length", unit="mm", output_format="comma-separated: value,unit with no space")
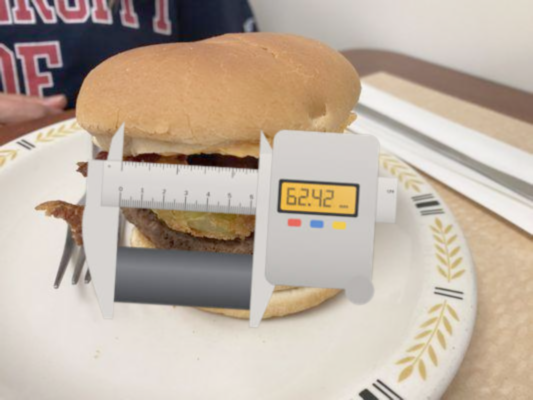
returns 62.42,mm
